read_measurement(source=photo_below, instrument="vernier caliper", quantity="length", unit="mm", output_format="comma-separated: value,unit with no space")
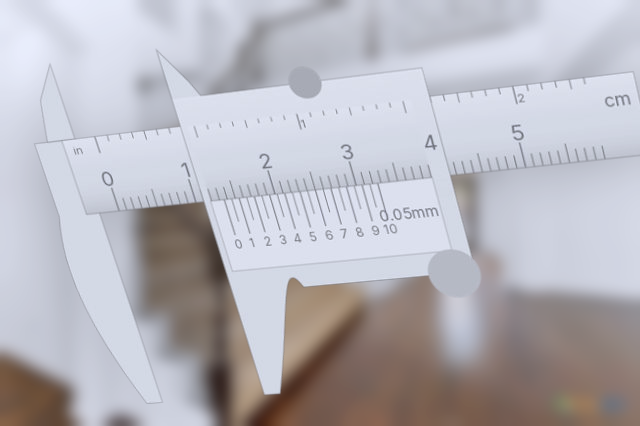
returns 13.6,mm
